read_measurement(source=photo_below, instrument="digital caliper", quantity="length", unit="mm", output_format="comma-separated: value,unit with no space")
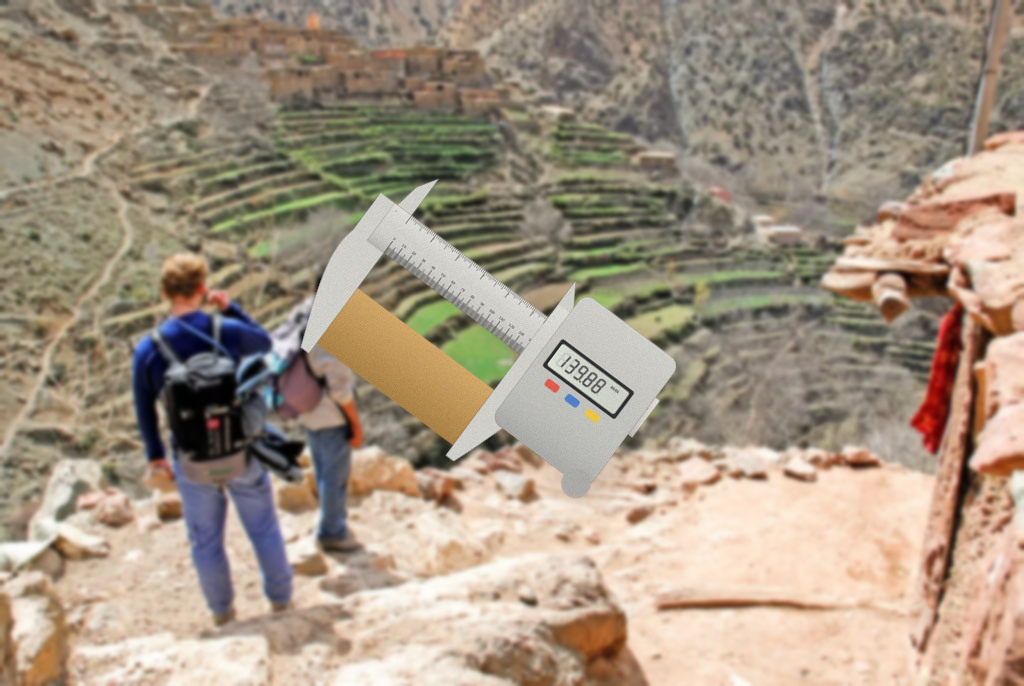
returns 139.88,mm
